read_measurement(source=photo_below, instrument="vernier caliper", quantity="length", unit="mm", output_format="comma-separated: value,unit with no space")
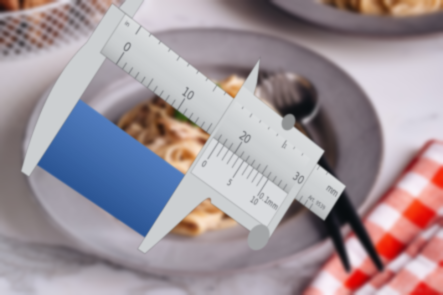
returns 17.2,mm
